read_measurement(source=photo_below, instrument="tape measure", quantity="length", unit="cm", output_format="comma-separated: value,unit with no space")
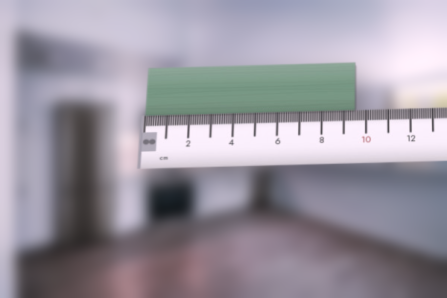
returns 9.5,cm
